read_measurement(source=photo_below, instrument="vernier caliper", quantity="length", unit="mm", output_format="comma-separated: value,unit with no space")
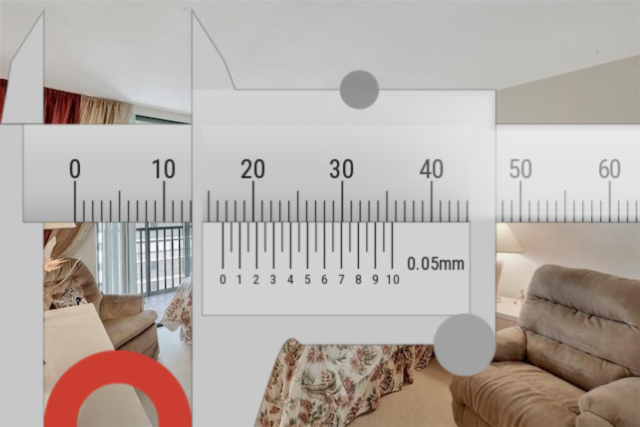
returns 16.6,mm
